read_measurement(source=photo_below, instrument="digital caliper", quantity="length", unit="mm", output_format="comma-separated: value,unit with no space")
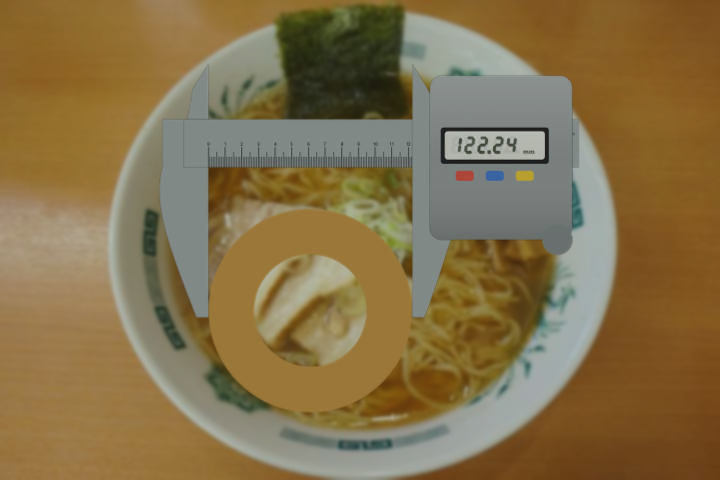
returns 122.24,mm
